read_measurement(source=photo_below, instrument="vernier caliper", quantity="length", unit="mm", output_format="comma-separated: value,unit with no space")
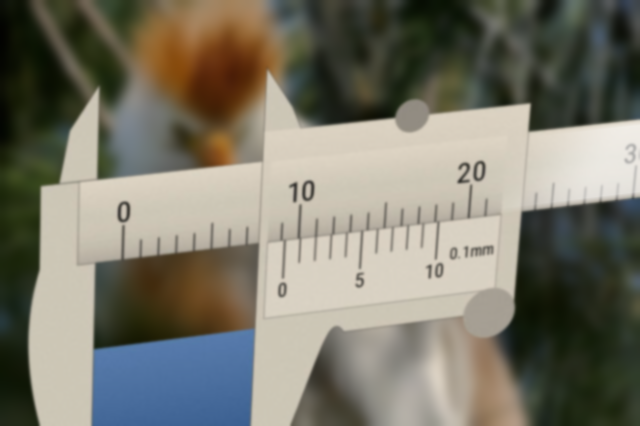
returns 9.2,mm
